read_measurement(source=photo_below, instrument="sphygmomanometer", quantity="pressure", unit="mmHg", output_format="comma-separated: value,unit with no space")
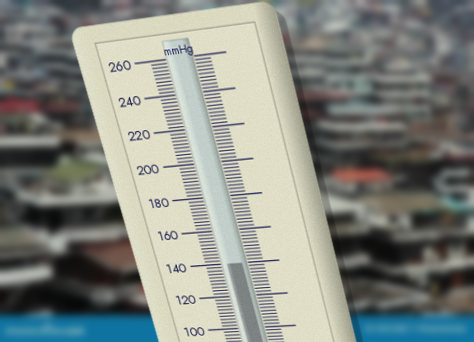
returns 140,mmHg
